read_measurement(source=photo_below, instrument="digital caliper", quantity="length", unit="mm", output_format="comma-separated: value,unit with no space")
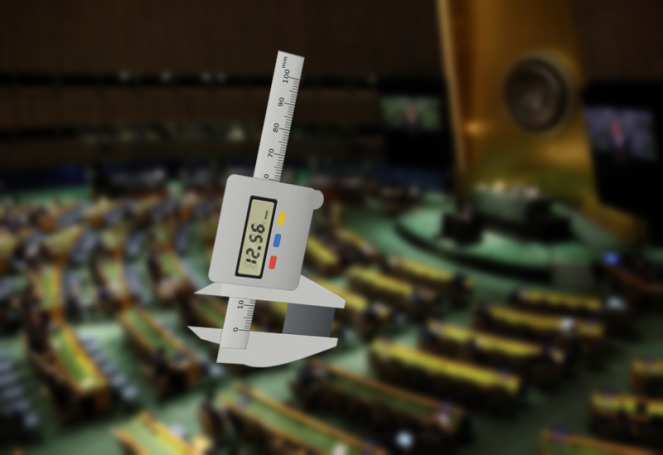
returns 12.56,mm
